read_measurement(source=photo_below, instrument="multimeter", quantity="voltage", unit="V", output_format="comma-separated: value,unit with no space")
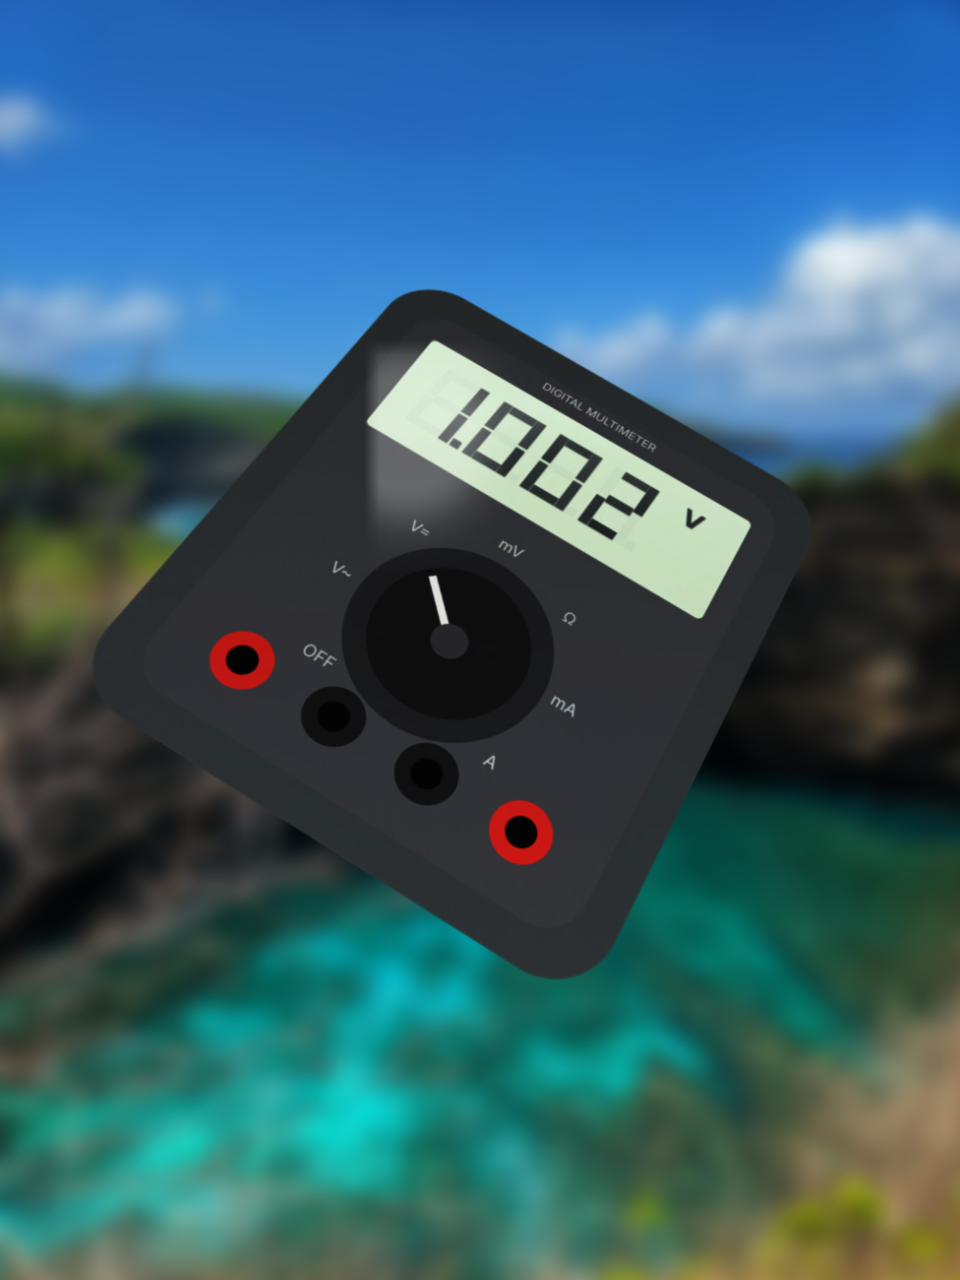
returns 1.002,V
